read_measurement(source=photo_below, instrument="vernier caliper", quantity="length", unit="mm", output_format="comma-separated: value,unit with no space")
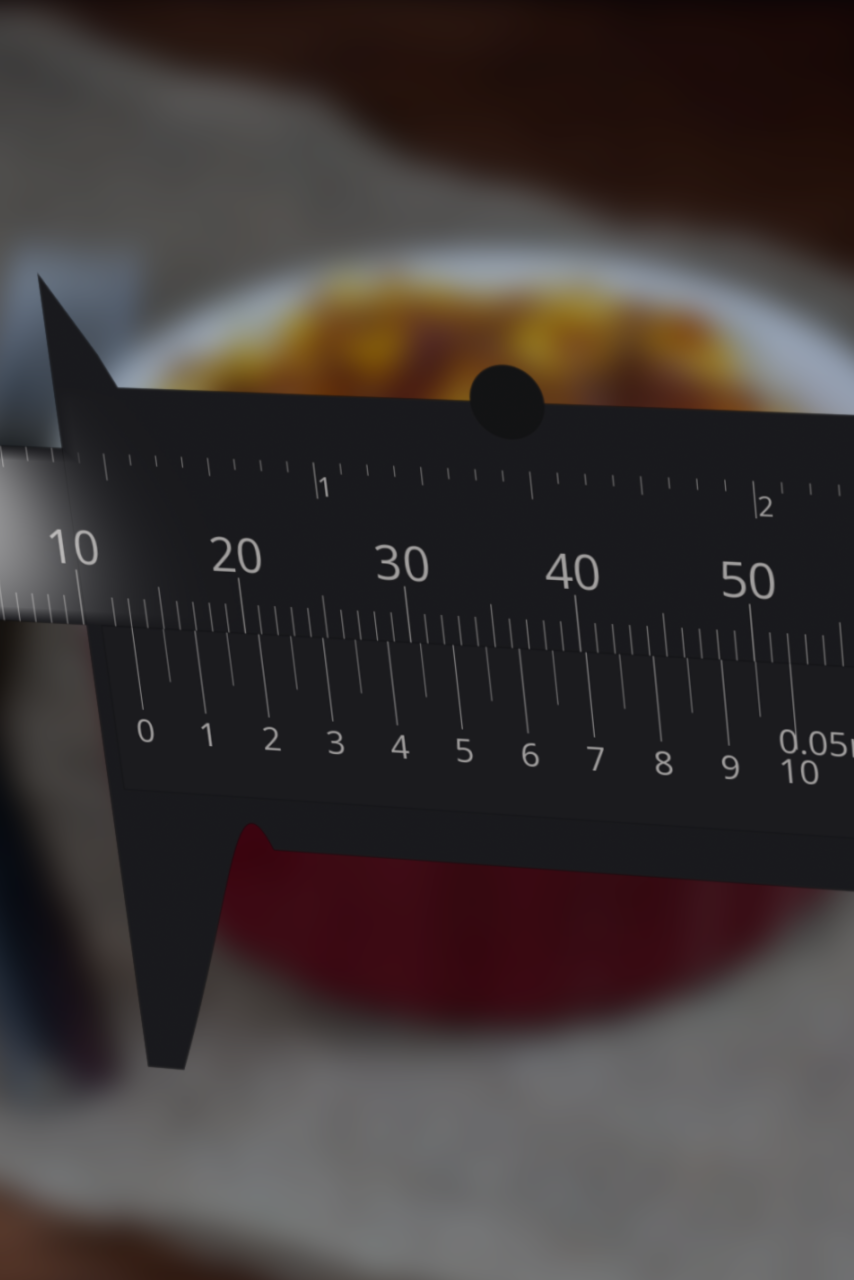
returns 13.0,mm
